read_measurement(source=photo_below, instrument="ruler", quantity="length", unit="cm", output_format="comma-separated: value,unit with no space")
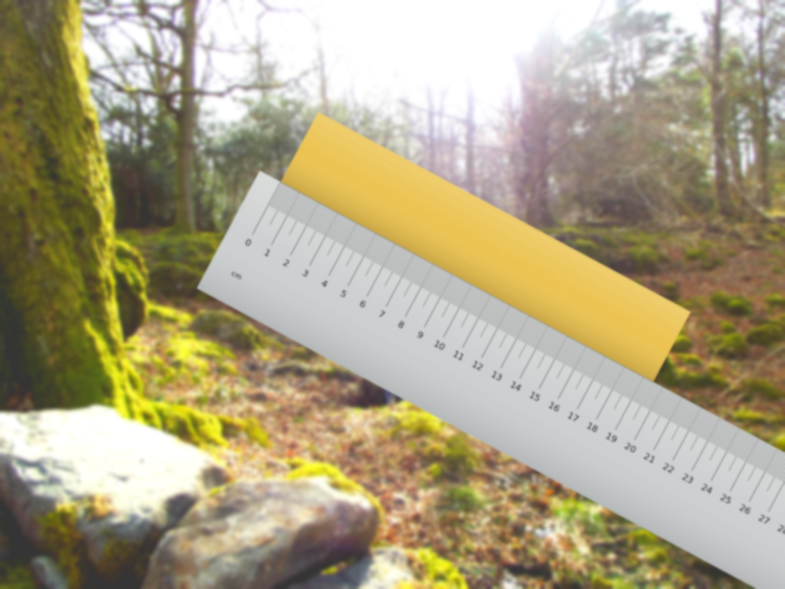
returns 19.5,cm
